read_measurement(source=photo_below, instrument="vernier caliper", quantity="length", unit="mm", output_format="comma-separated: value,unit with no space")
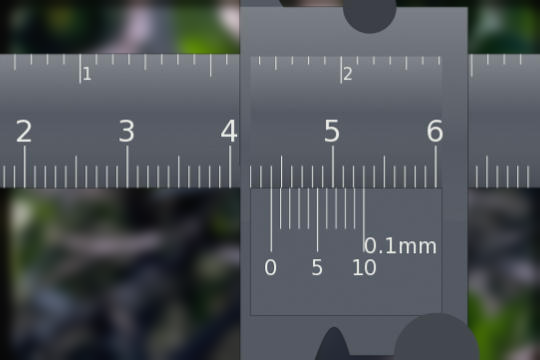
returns 44.0,mm
